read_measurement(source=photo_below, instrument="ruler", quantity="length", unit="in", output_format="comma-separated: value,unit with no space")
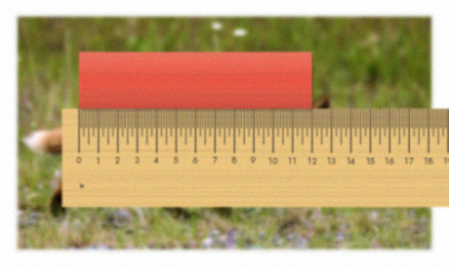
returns 12,in
